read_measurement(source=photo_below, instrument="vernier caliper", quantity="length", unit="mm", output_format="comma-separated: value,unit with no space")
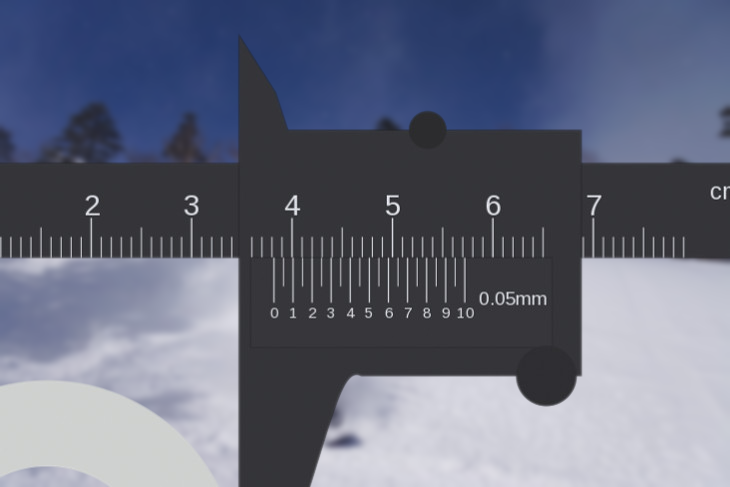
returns 38.2,mm
